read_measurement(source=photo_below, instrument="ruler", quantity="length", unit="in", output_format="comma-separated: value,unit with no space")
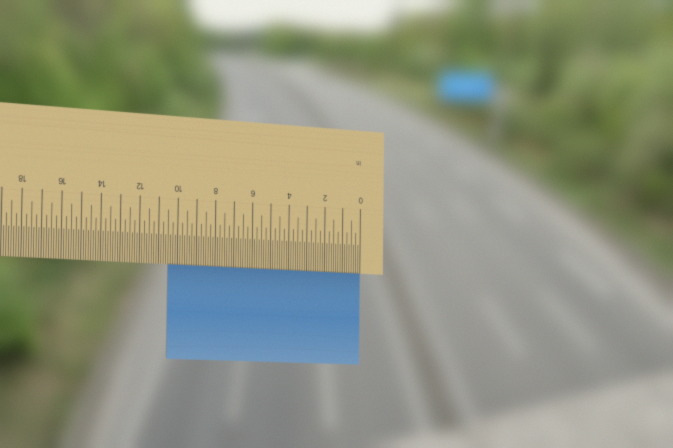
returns 10.5,in
